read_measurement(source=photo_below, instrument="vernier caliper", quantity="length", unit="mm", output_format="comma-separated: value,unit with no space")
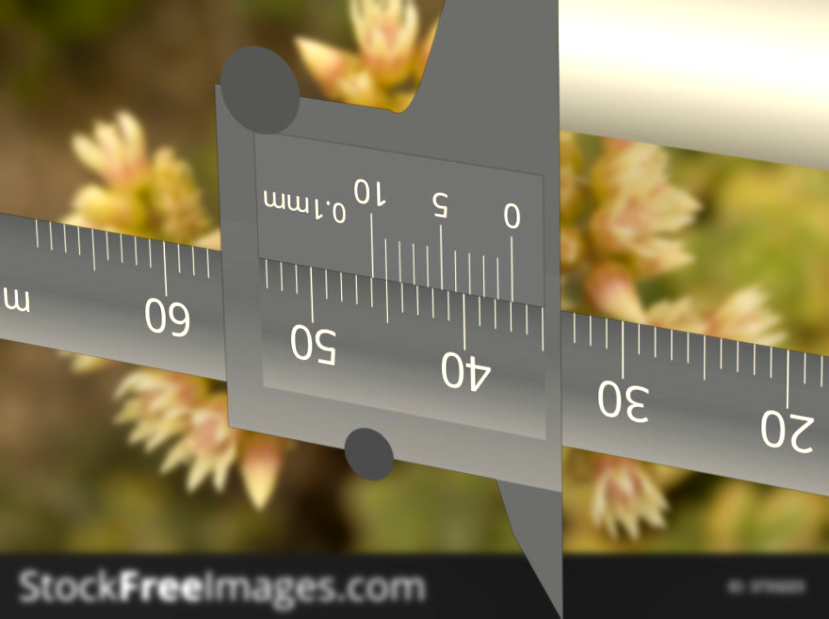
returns 36.9,mm
